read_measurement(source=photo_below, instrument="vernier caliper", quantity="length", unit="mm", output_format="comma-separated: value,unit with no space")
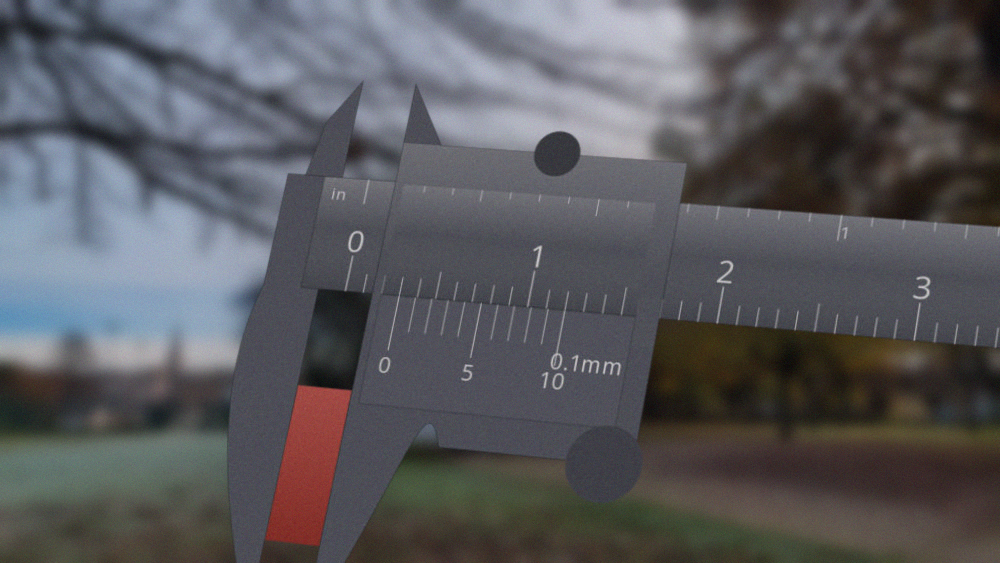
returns 3.0,mm
